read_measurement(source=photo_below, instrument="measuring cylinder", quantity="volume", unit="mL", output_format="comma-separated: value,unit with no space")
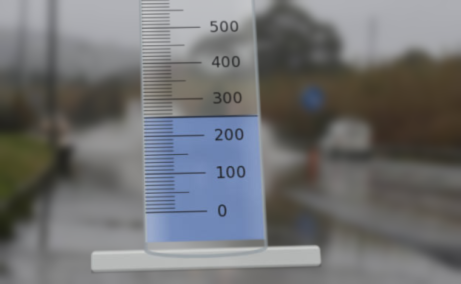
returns 250,mL
